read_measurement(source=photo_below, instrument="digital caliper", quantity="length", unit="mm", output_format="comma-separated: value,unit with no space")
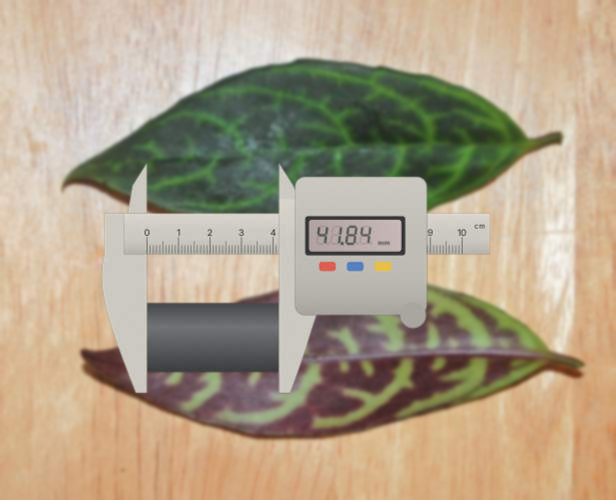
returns 41.84,mm
